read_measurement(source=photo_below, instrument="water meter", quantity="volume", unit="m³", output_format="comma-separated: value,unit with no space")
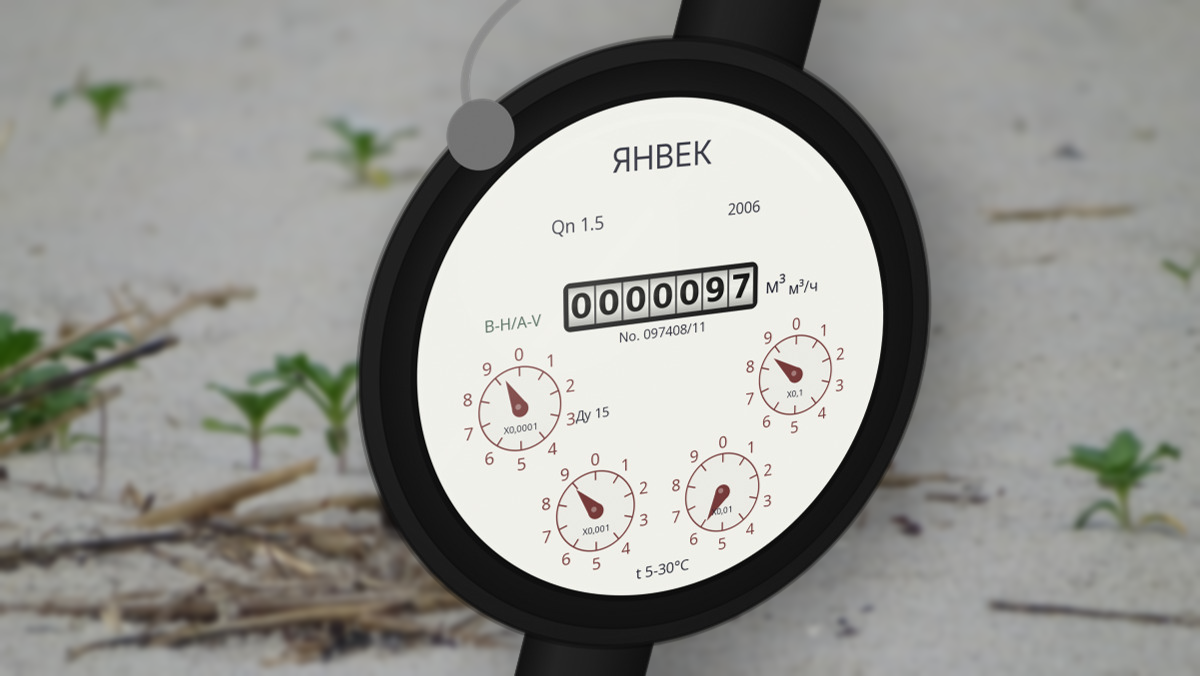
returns 97.8589,m³
